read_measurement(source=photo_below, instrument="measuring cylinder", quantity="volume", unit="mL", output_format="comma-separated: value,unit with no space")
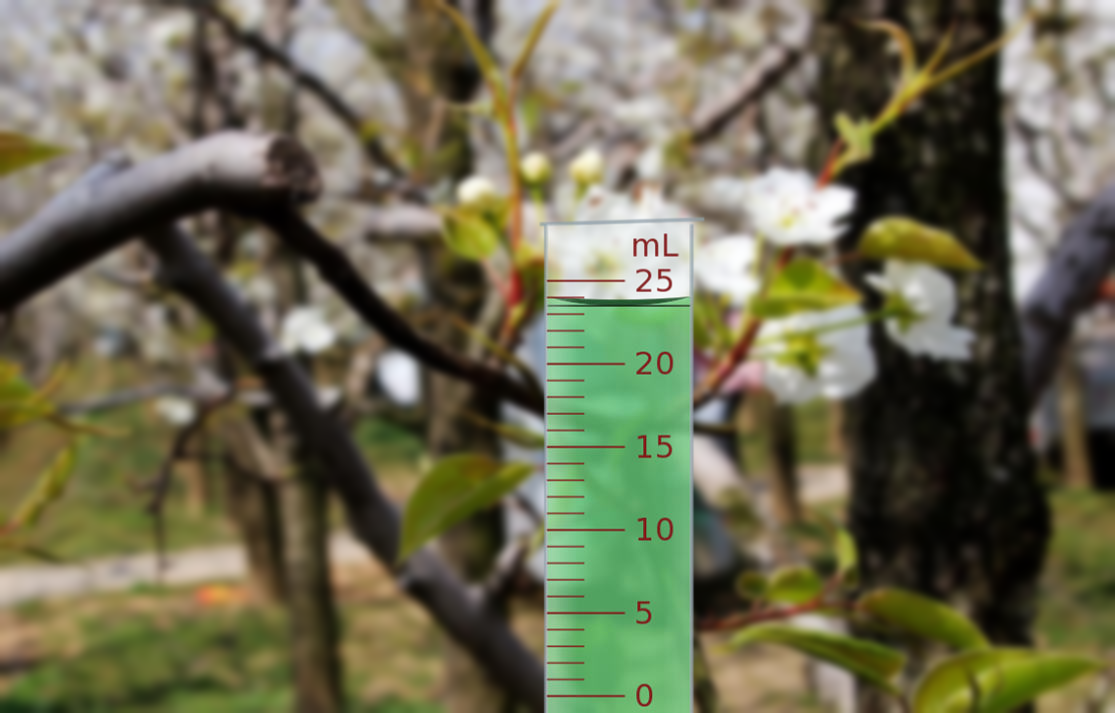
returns 23.5,mL
